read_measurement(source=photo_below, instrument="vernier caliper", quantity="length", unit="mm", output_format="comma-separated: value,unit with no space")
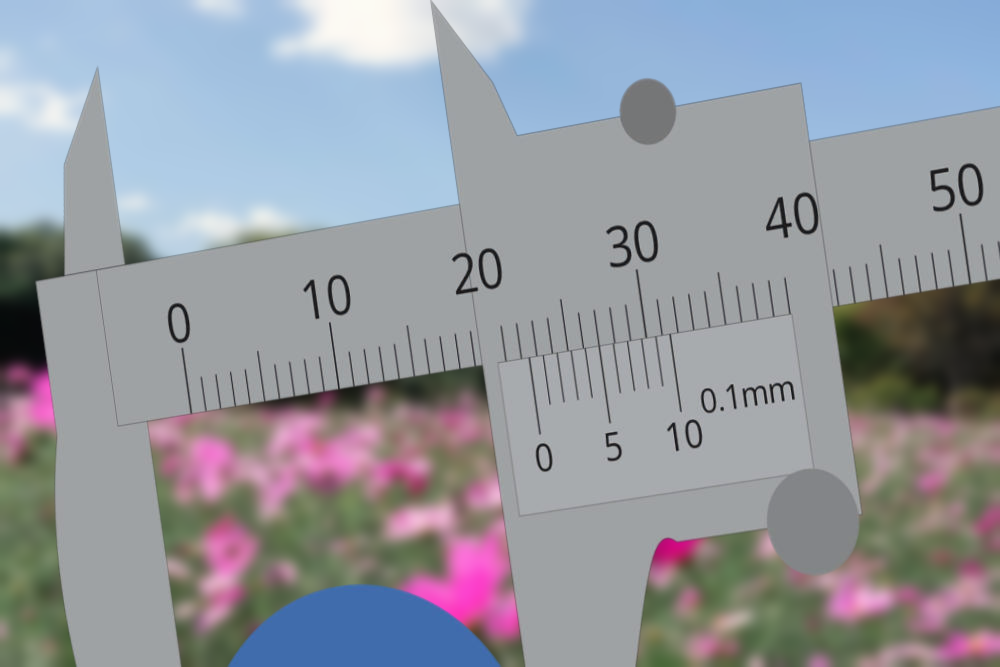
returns 22.5,mm
